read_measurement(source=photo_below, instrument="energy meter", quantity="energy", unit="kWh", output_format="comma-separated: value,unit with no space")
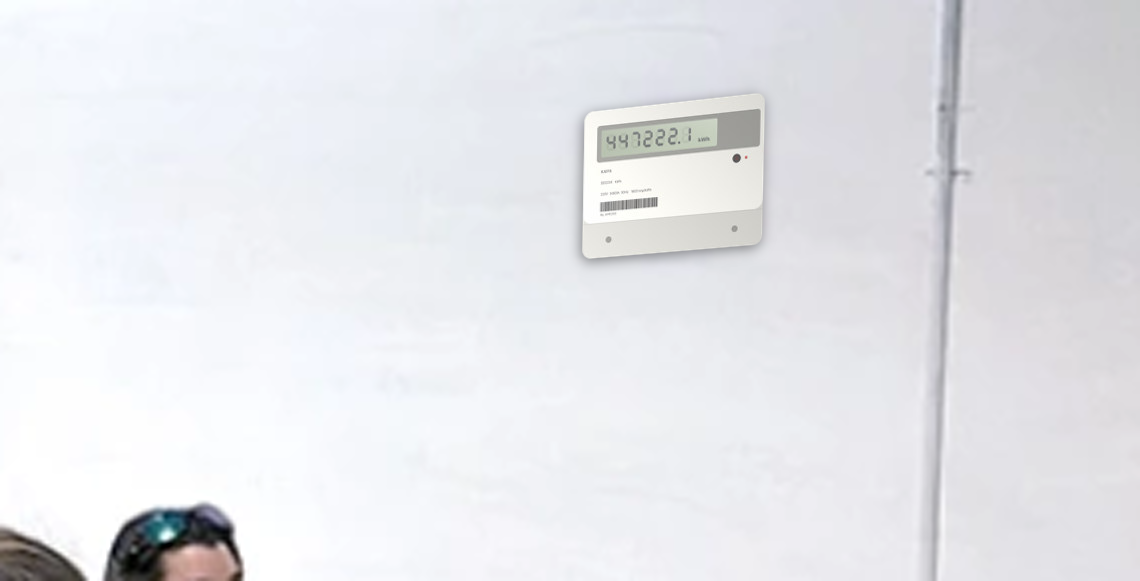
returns 447222.1,kWh
